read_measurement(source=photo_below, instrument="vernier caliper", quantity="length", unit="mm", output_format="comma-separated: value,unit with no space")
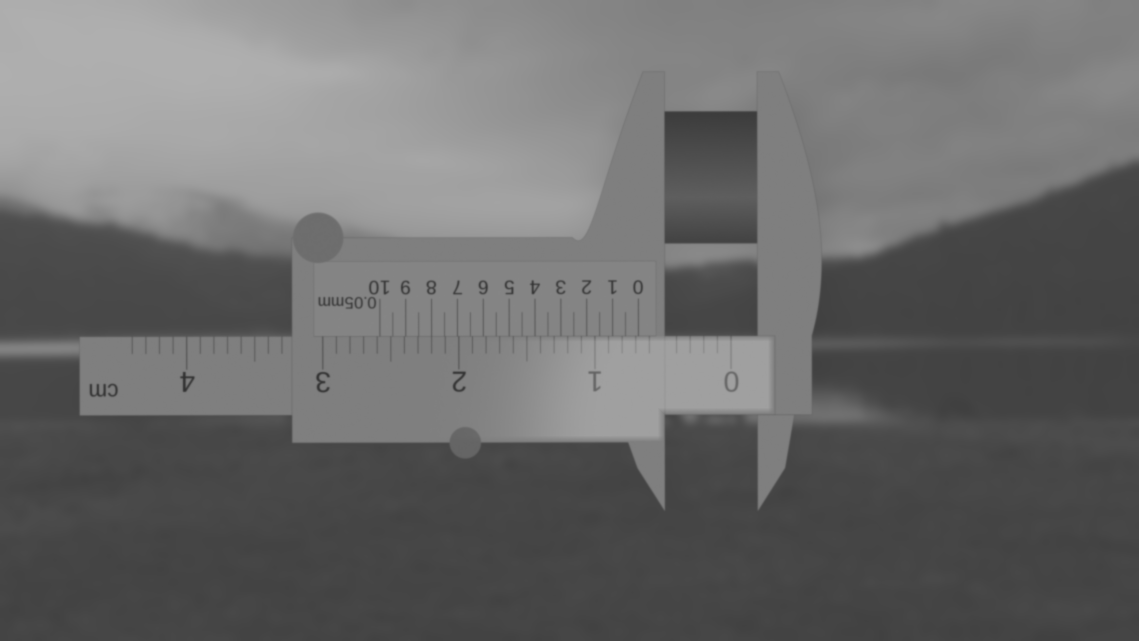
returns 6.8,mm
